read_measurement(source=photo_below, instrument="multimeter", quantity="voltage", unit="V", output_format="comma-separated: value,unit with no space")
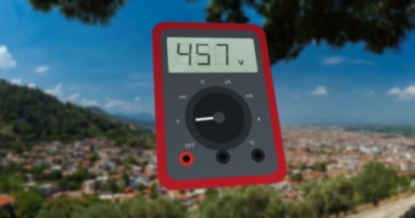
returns 457,V
